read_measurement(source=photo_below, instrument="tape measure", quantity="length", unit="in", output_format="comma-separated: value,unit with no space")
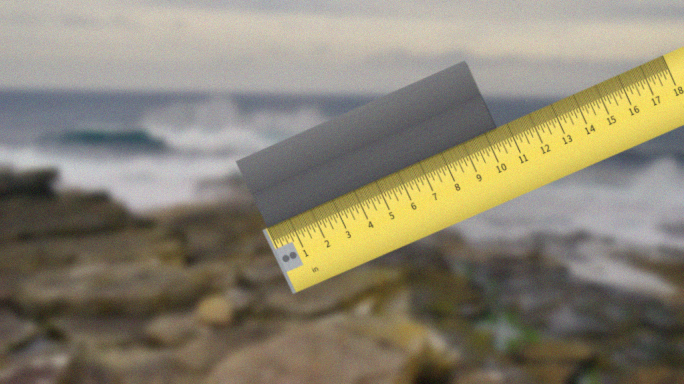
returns 10.5,in
